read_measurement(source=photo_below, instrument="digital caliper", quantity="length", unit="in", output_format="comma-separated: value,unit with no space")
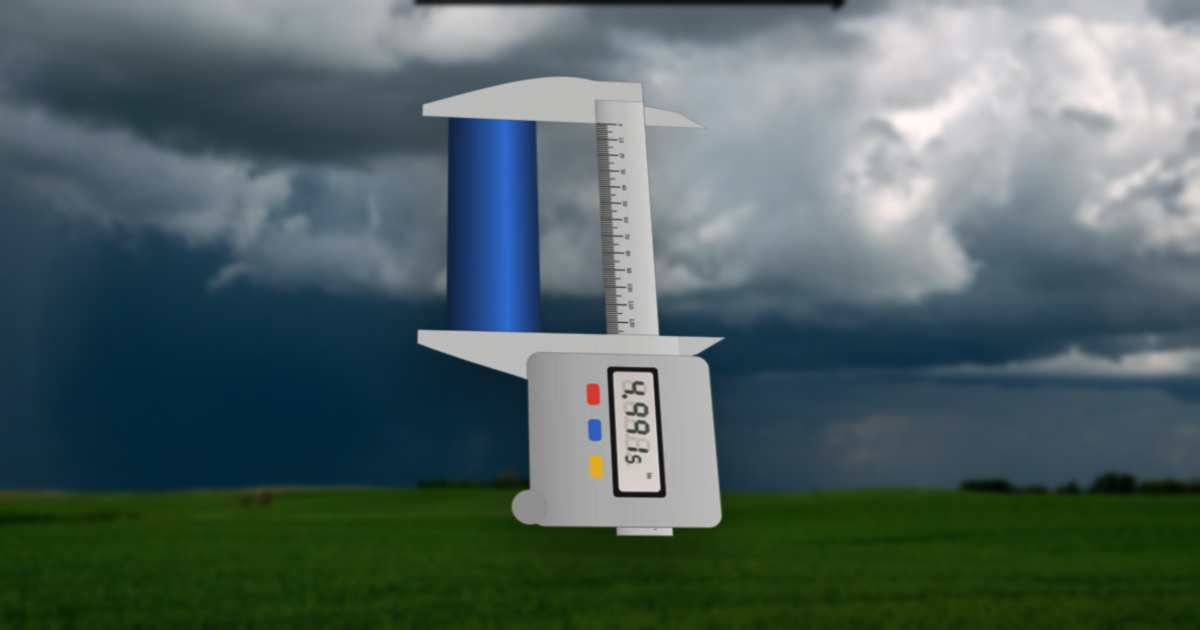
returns 4.9915,in
